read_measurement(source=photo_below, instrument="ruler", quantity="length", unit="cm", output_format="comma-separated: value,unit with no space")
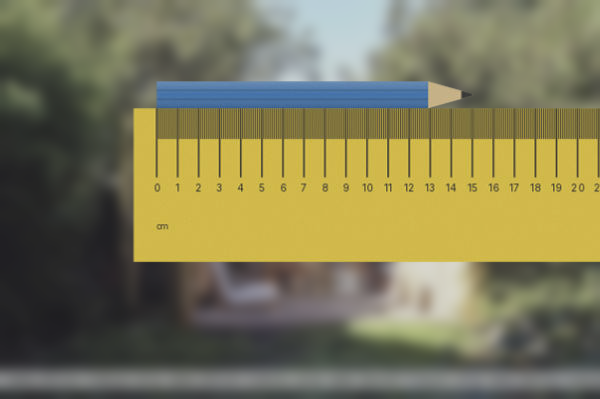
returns 15,cm
